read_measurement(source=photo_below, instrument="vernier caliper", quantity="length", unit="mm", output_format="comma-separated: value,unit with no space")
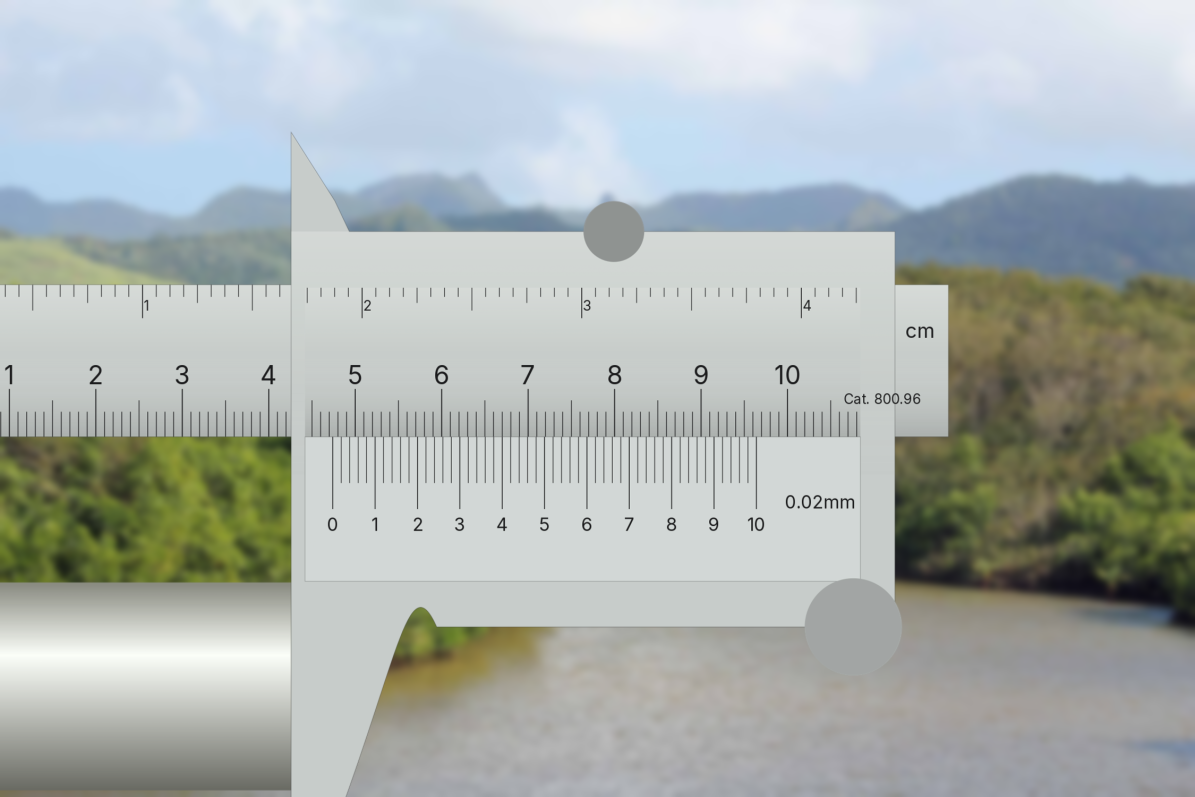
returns 47.4,mm
